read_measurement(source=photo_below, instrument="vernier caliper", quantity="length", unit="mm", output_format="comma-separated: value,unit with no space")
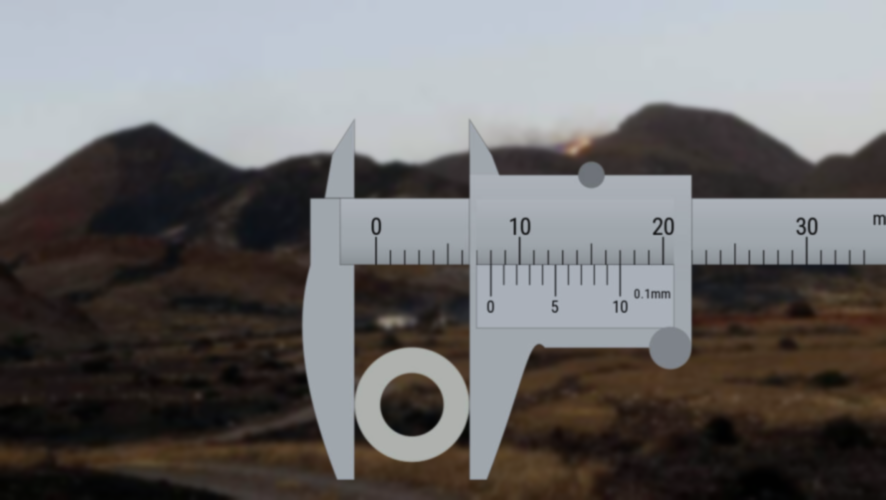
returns 8.0,mm
